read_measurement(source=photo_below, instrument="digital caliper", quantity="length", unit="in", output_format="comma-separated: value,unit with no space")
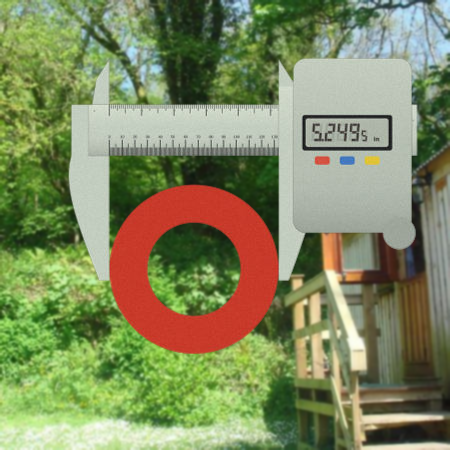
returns 5.2495,in
